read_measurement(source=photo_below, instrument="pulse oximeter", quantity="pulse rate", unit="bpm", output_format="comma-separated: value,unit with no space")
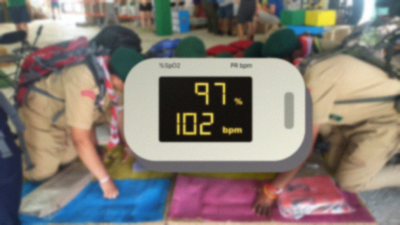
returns 102,bpm
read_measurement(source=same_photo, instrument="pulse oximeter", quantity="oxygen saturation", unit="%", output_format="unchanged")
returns 97,%
